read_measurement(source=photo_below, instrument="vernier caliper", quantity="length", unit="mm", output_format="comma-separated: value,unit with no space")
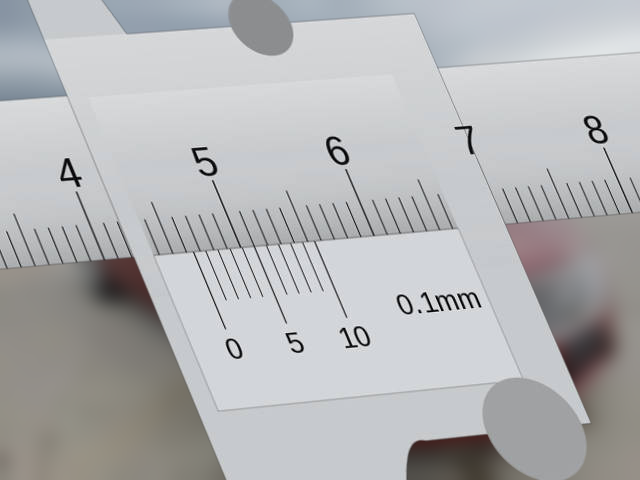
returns 46.5,mm
